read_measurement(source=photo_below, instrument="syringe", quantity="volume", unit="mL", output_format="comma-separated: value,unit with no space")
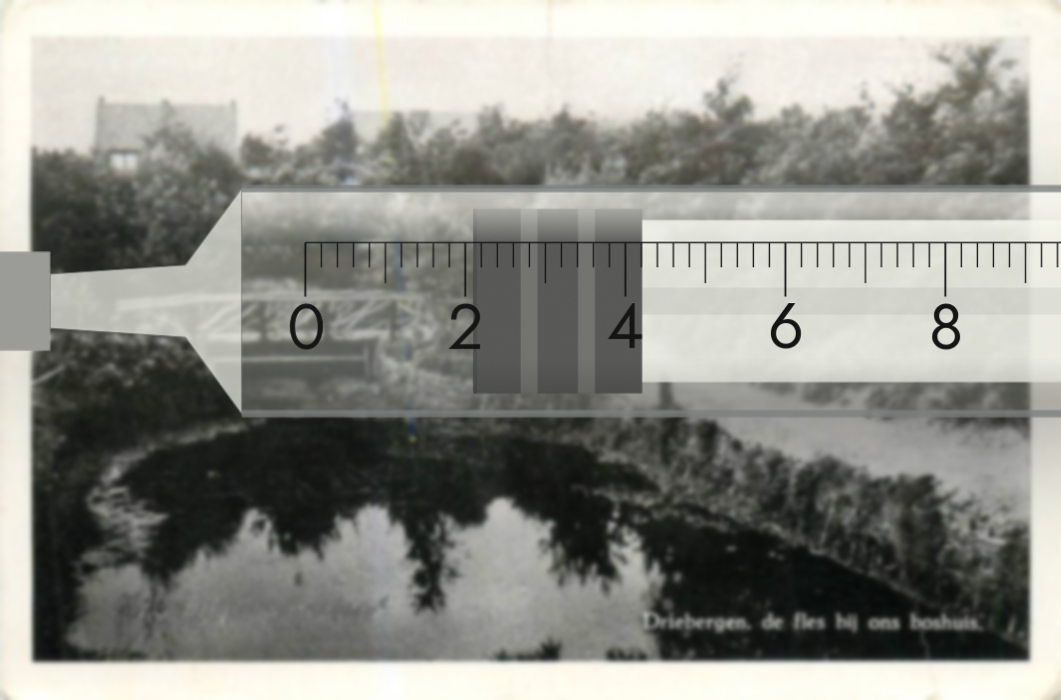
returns 2.1,mL
